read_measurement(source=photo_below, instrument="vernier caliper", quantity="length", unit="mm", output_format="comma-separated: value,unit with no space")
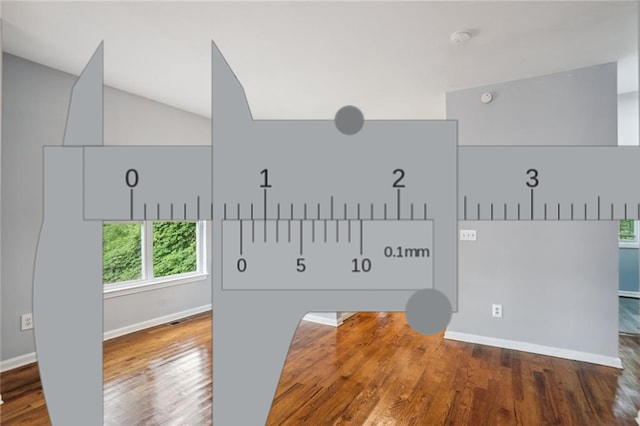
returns 8.2,mm
